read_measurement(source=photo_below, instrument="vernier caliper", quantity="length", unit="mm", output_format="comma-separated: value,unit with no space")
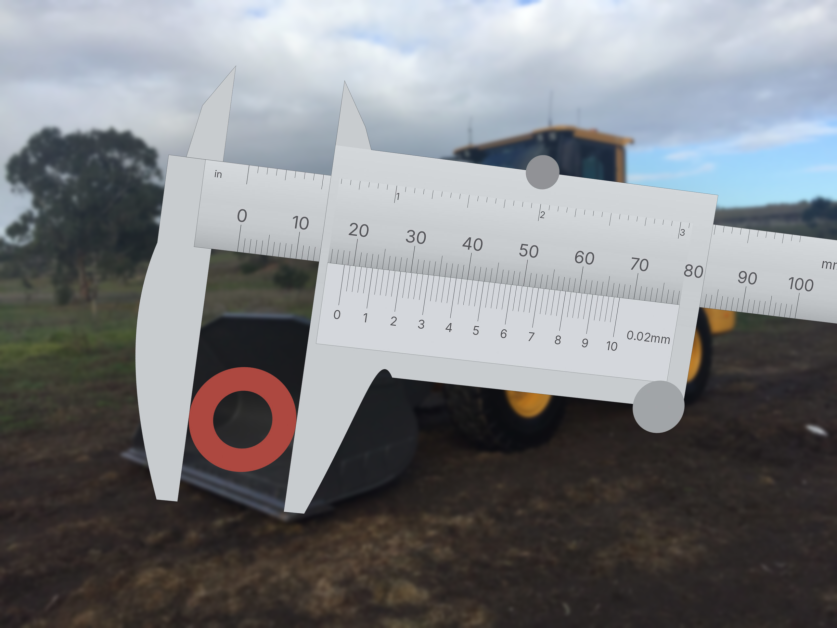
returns 18.4,mm
